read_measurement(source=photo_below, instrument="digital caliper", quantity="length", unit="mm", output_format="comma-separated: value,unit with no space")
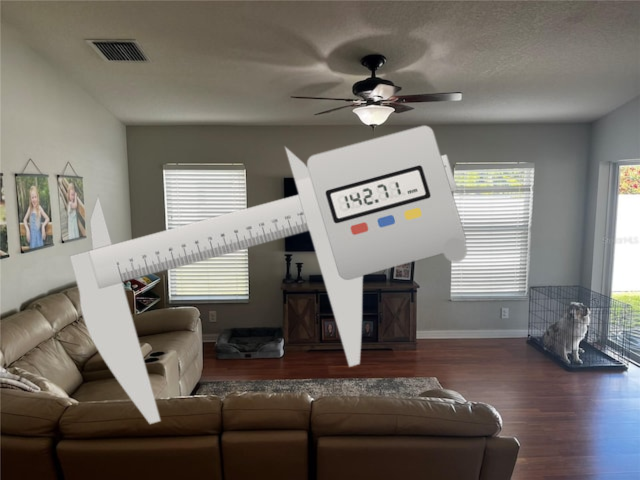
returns 142.71,mm
